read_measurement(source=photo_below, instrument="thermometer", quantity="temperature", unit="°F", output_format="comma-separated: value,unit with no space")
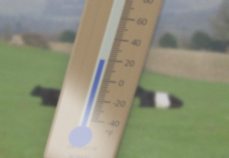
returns 20,°F
